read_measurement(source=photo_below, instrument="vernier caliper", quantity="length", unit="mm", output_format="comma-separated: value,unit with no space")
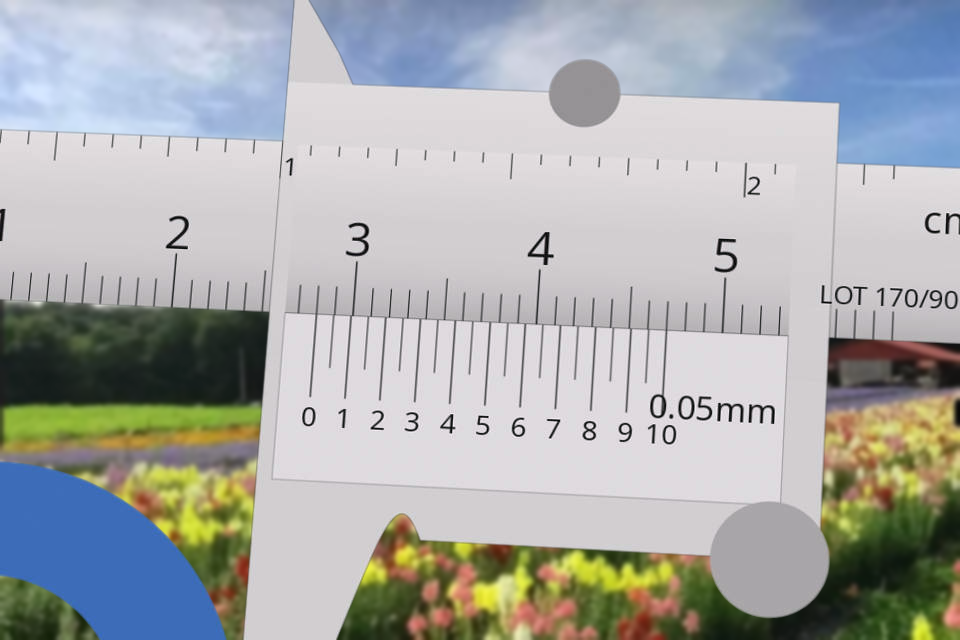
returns 28.0,mm
